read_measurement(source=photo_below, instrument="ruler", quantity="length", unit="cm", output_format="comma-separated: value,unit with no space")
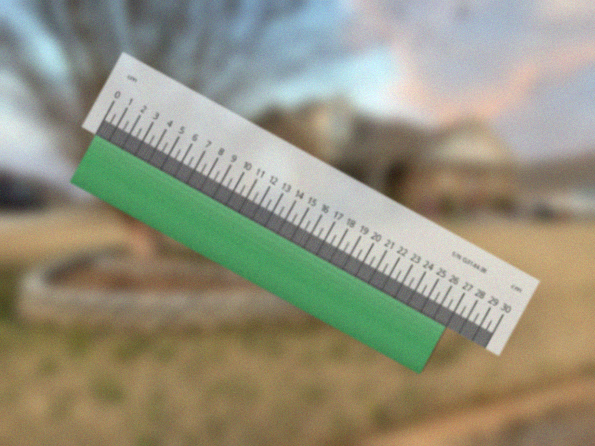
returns 27,cm
